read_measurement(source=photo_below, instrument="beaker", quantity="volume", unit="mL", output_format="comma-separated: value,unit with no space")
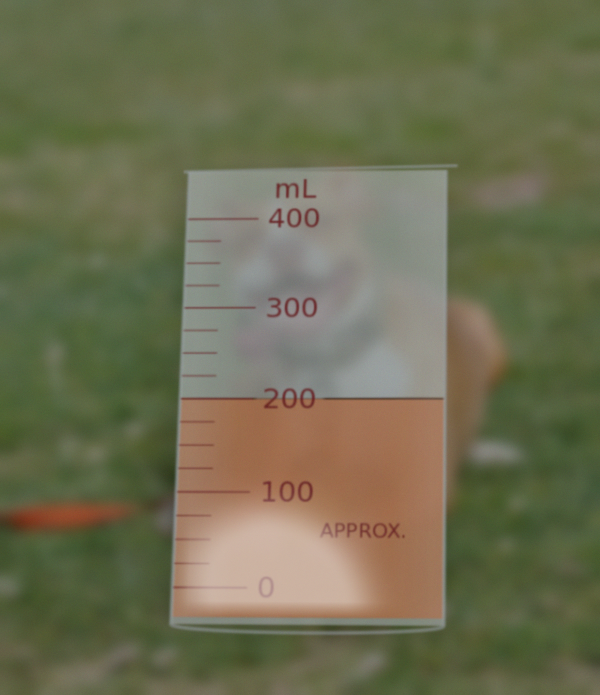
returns 200,mL
